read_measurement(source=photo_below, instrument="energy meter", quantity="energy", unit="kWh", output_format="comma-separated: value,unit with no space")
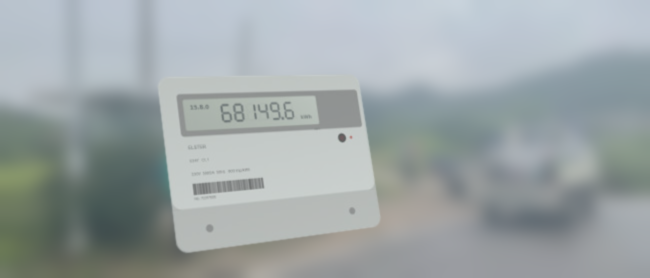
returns 68149.6,kWh
